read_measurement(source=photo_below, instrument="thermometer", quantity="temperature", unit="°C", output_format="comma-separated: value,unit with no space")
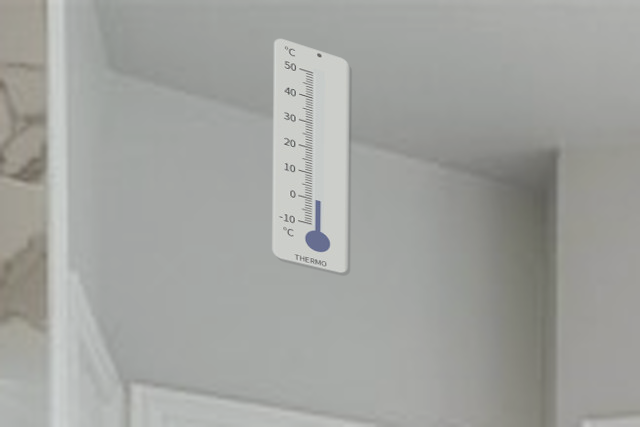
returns 0,°C
